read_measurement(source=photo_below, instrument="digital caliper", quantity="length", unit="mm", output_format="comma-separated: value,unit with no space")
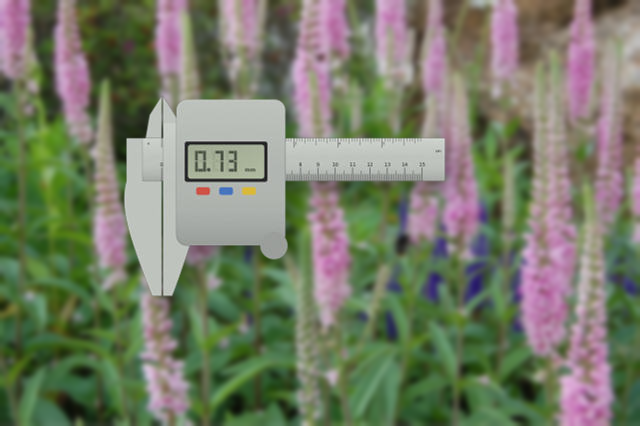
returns 0.73,mm
